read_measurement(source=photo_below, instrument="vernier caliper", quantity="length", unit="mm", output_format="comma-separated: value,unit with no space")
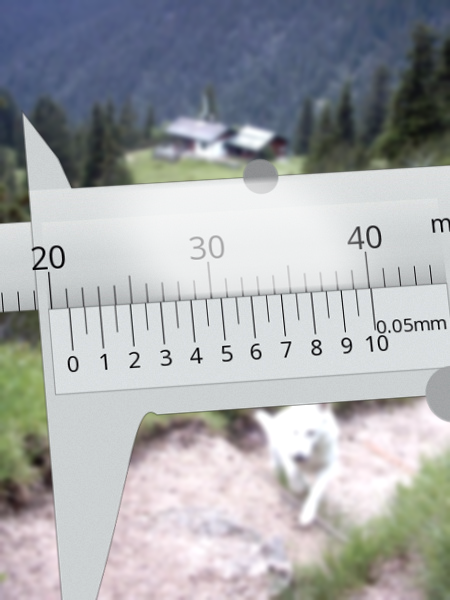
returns 21.1,mm
